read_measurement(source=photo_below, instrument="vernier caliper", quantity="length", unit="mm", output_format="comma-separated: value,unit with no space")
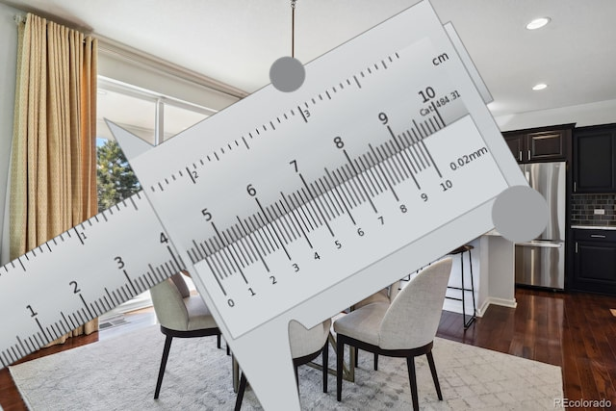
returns 45.5,mm
